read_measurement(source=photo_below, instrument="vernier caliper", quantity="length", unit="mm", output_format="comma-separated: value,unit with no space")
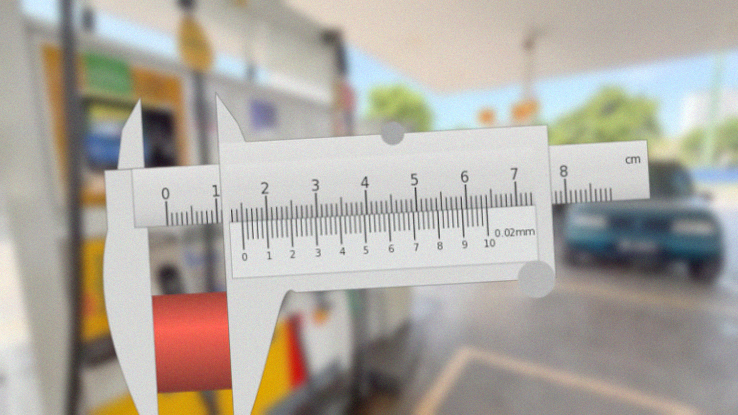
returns 15.0,mm
